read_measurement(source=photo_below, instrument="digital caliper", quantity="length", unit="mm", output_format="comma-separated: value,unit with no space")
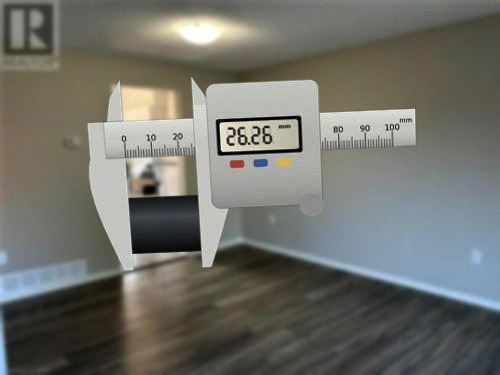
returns 26.26,mm
